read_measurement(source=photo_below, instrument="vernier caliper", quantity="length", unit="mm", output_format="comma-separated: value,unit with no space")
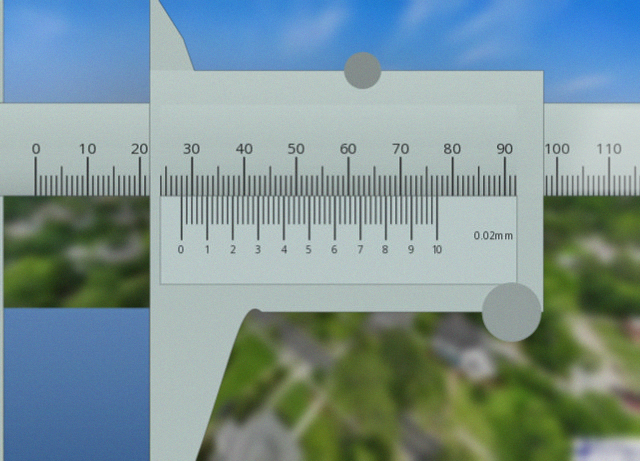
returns 28.0,mm
